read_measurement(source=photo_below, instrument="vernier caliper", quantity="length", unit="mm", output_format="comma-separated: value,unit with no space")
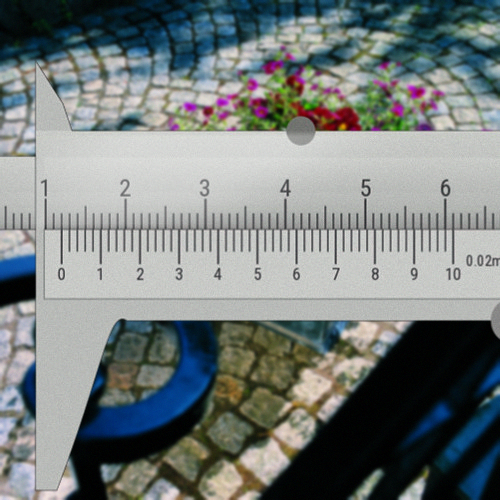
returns 12.0,mm
